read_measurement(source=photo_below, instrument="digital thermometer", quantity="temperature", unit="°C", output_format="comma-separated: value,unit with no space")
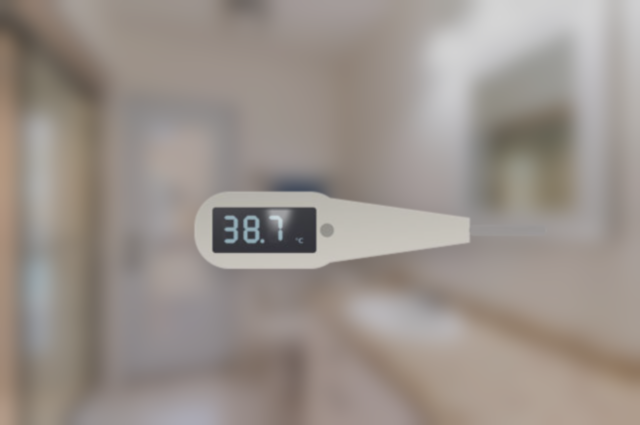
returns 38.7,°C
